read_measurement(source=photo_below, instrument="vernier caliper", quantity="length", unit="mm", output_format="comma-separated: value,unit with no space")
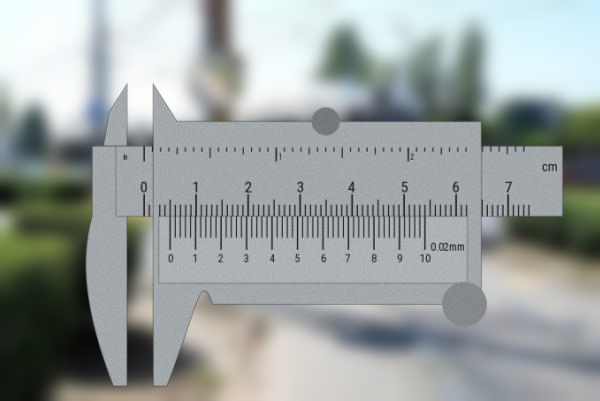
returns 5.0,mm
